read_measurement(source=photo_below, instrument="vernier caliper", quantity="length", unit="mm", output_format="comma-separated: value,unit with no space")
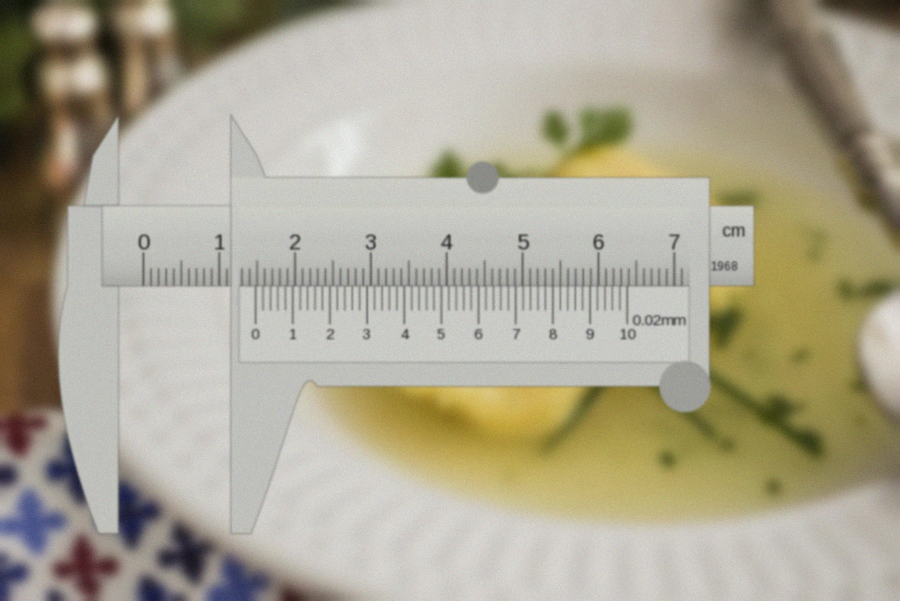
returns 14.8,mm
